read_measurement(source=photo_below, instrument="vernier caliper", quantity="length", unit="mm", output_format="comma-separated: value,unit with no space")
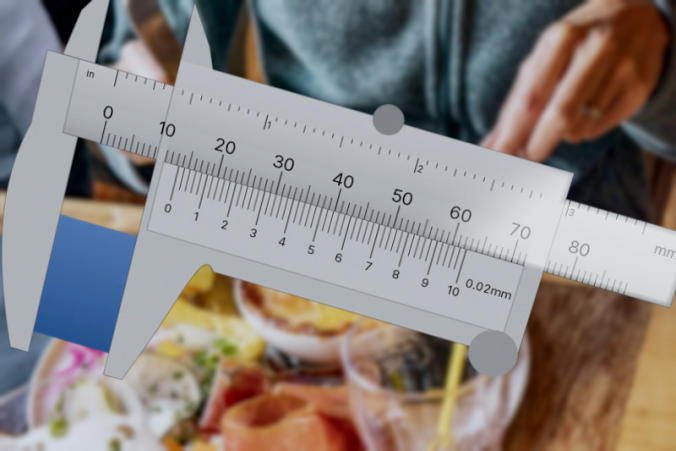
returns 13.4,mm
